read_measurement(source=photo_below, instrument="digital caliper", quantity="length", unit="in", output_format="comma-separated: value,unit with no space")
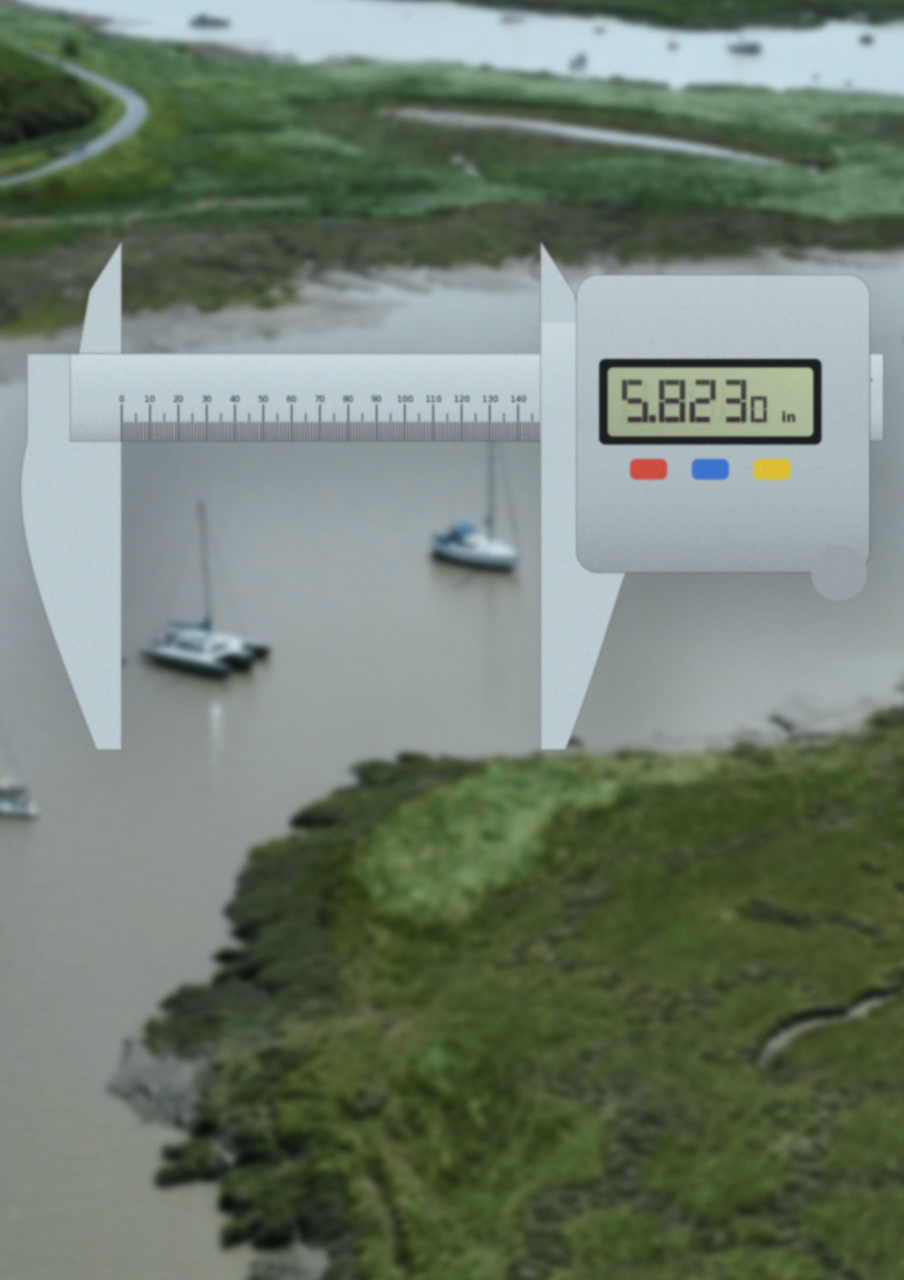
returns 5.8230,in
